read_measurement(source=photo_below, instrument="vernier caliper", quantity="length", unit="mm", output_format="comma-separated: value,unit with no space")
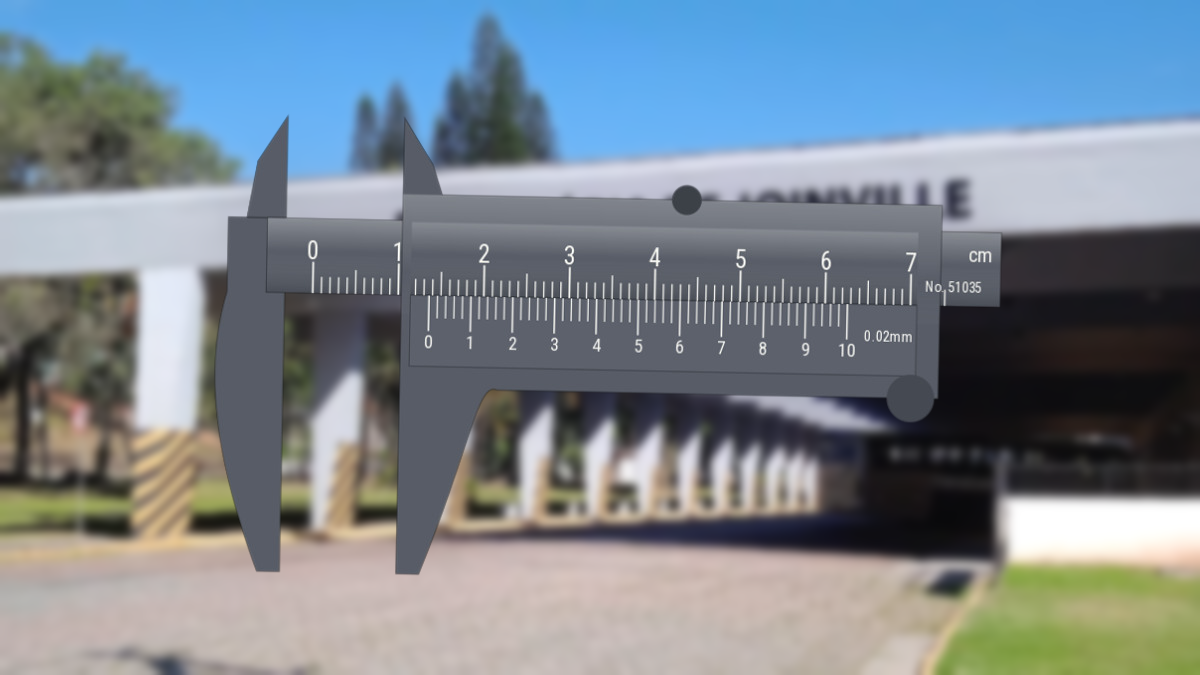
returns 13.6,mm
